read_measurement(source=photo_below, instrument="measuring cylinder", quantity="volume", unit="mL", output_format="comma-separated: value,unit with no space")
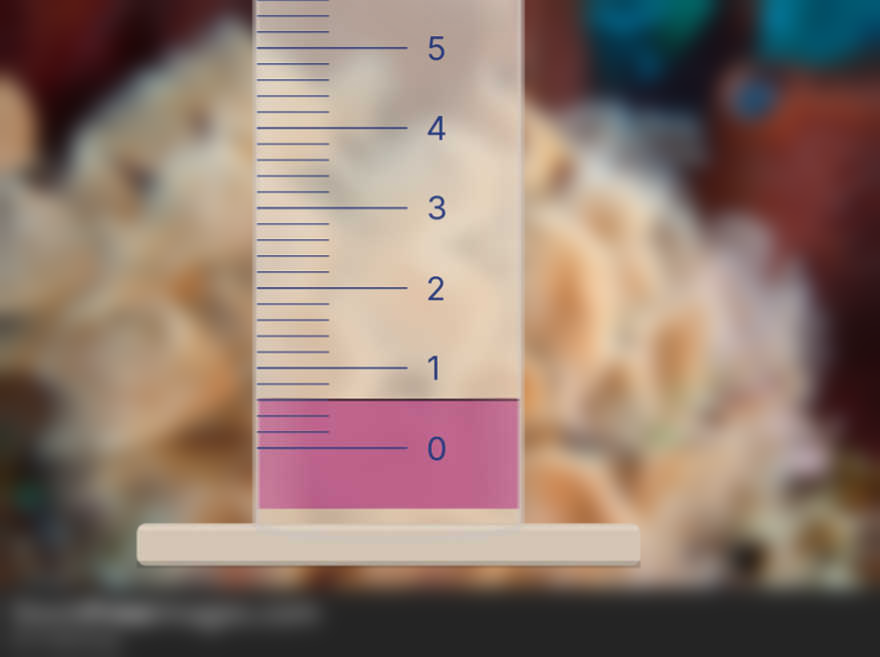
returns 0.6,mL
